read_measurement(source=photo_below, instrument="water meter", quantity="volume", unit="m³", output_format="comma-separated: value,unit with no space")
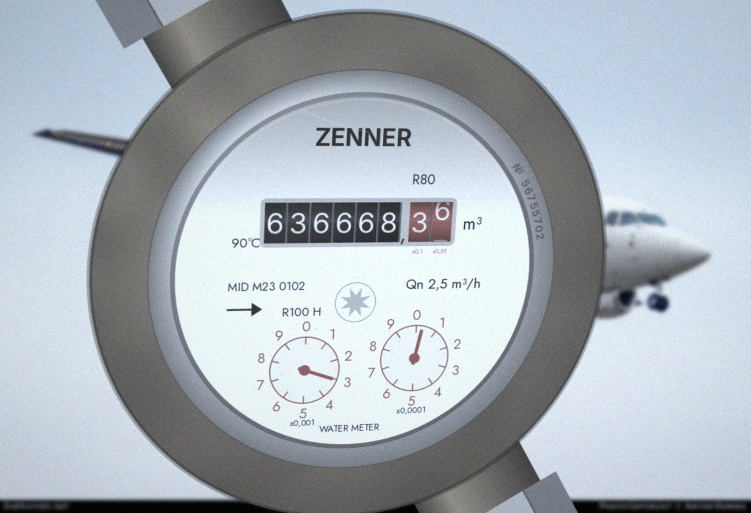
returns 636668.3630,m³
